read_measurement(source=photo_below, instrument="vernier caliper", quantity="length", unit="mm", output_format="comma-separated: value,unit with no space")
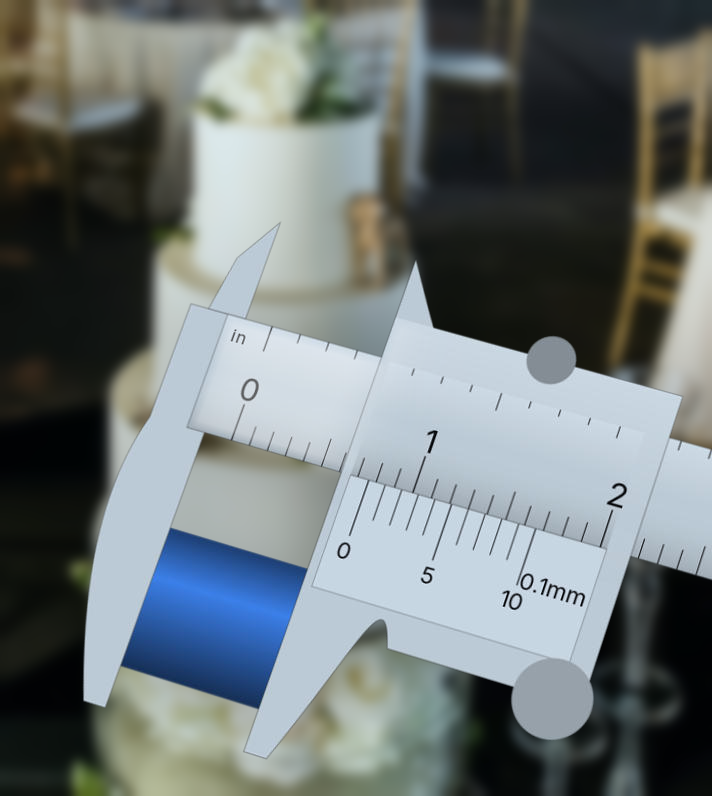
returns 7.6,mm
